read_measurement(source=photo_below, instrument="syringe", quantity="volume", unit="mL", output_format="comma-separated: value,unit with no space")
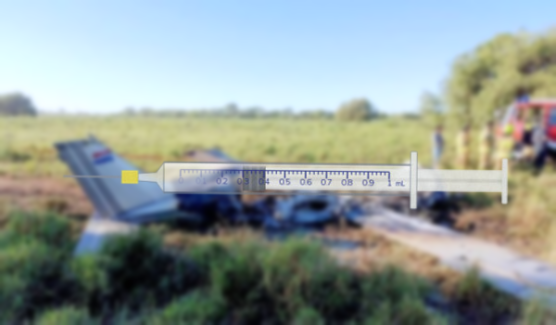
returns 0.3,mL
